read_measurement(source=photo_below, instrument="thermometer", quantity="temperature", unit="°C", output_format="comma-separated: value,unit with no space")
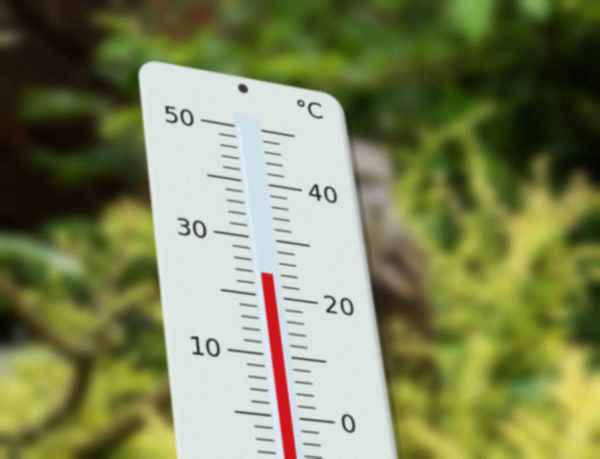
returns 24,°C
